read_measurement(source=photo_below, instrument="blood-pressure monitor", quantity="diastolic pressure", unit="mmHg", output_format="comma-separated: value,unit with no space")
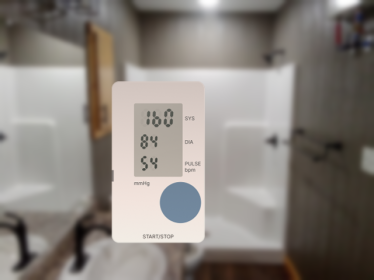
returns 84,mmHg
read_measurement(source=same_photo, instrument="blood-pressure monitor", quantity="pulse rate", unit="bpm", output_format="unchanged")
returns 54,bpm
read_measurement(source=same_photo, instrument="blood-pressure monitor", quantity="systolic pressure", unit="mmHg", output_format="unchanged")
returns 160,mmHg
